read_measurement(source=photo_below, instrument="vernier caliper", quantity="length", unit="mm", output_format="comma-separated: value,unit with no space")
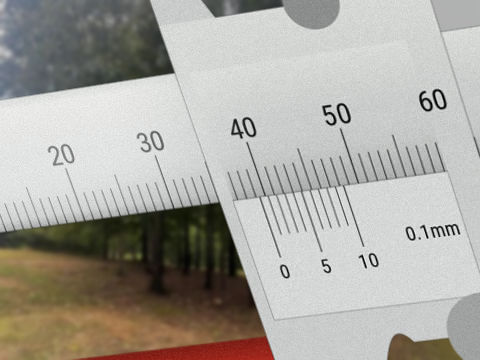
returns 39.4,mm
